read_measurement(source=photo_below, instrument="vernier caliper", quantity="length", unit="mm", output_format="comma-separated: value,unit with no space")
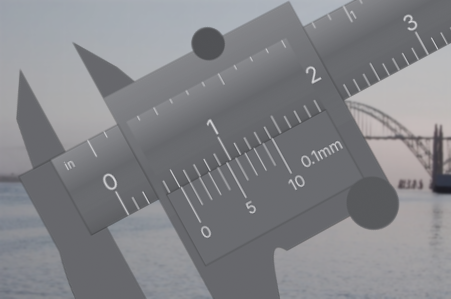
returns 5.1,mm
